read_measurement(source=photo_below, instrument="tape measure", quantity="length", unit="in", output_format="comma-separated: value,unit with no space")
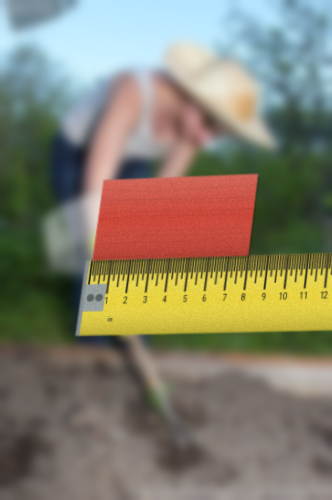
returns 8,in
